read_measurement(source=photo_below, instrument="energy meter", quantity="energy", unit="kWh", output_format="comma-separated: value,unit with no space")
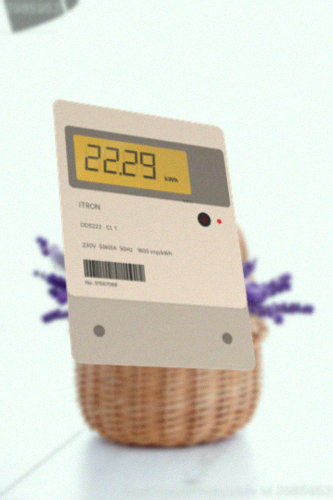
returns 22.29,kWh
